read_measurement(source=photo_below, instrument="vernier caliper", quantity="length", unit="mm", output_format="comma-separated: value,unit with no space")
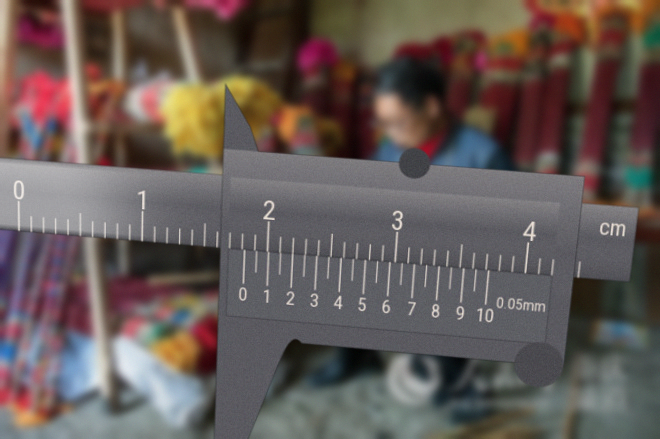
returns 18.2,mm
